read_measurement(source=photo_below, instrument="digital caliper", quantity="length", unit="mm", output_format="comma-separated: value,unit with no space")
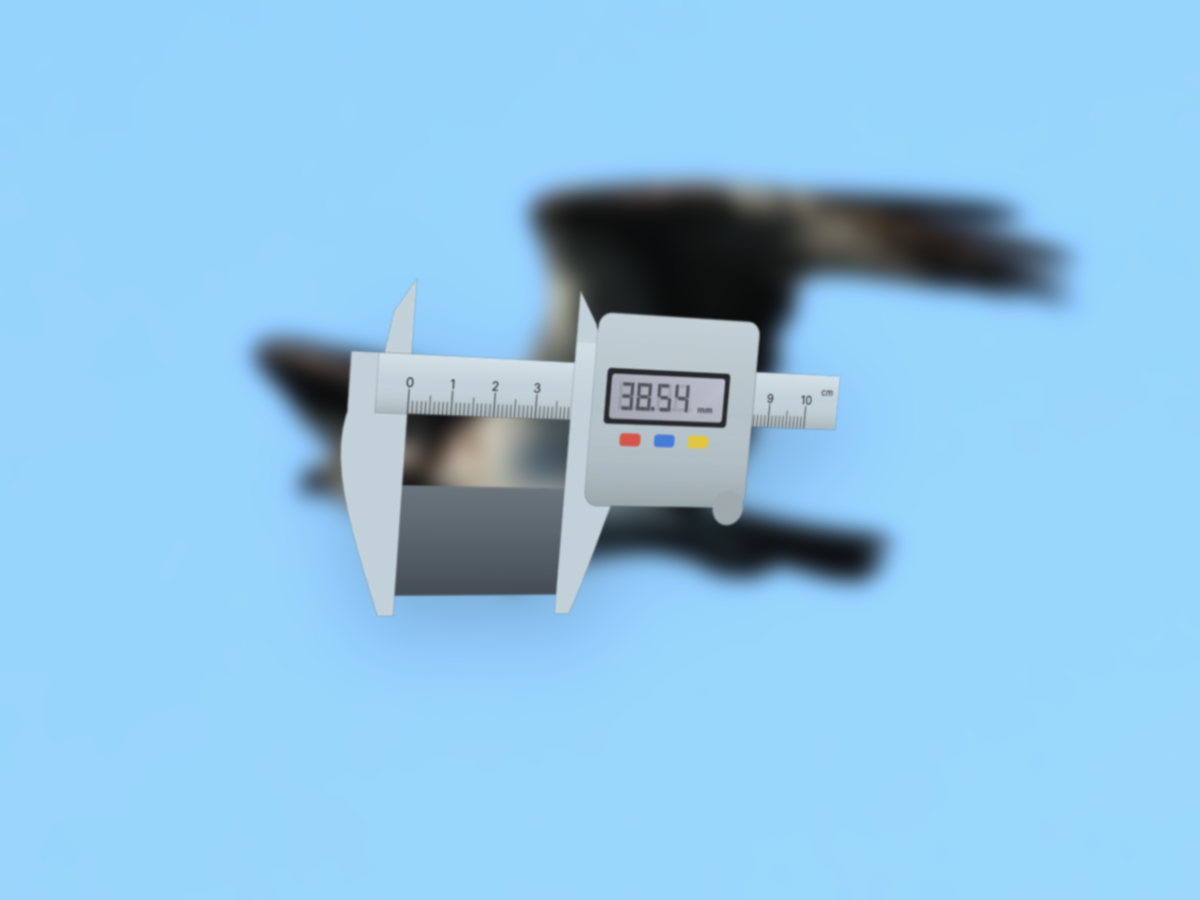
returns 38.54,mm
